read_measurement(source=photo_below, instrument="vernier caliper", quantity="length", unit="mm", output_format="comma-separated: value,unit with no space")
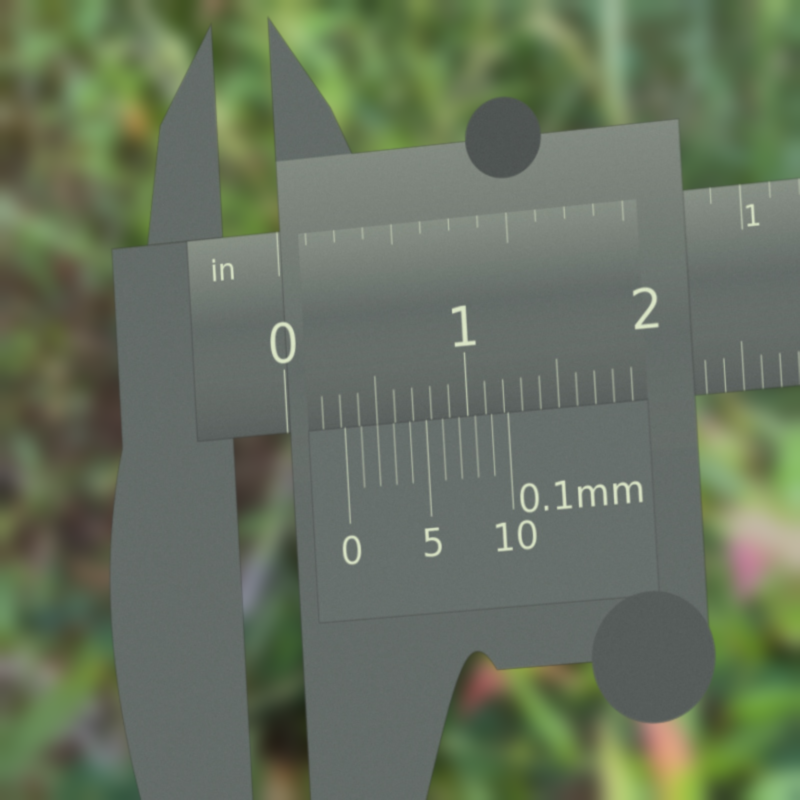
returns 3.2,mm
